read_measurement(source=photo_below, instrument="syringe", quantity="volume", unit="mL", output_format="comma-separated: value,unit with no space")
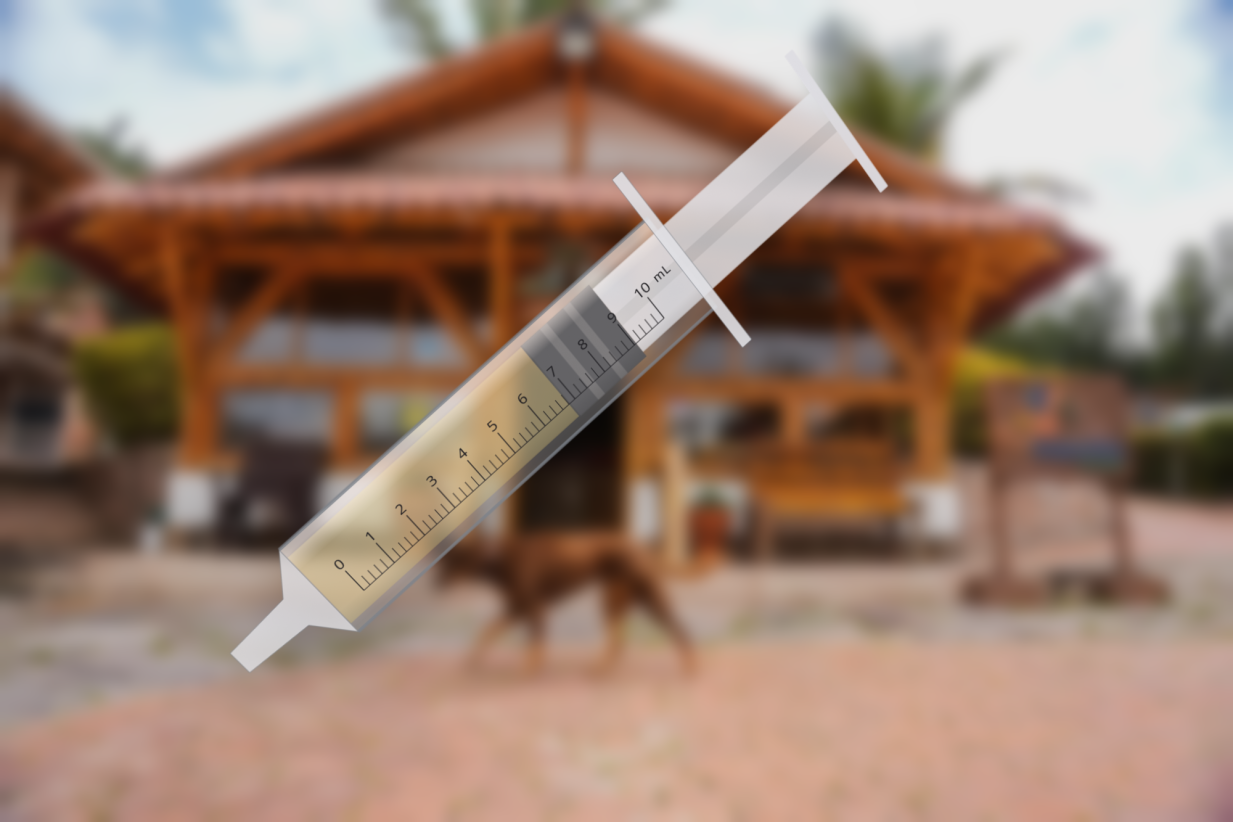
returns 6.8,mL
